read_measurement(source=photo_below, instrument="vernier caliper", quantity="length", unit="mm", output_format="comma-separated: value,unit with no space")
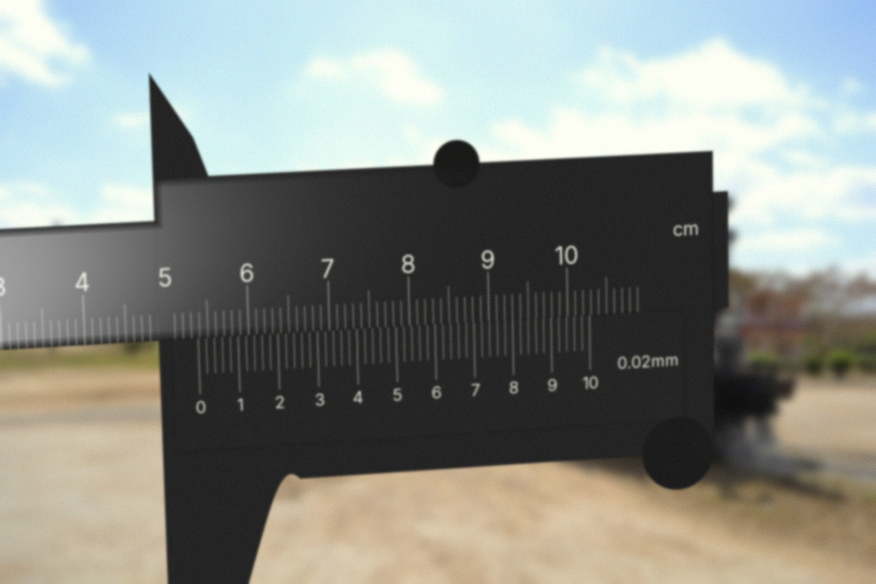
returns 53.8,mm
